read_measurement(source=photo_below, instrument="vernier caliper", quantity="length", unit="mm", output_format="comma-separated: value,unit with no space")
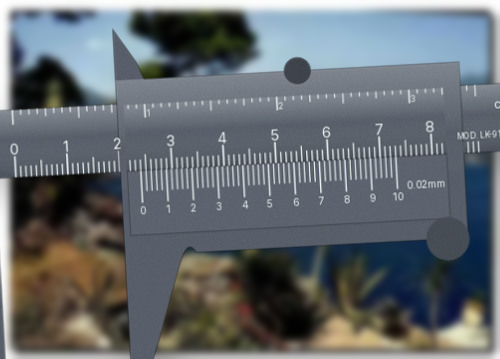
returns 24.0,mm
